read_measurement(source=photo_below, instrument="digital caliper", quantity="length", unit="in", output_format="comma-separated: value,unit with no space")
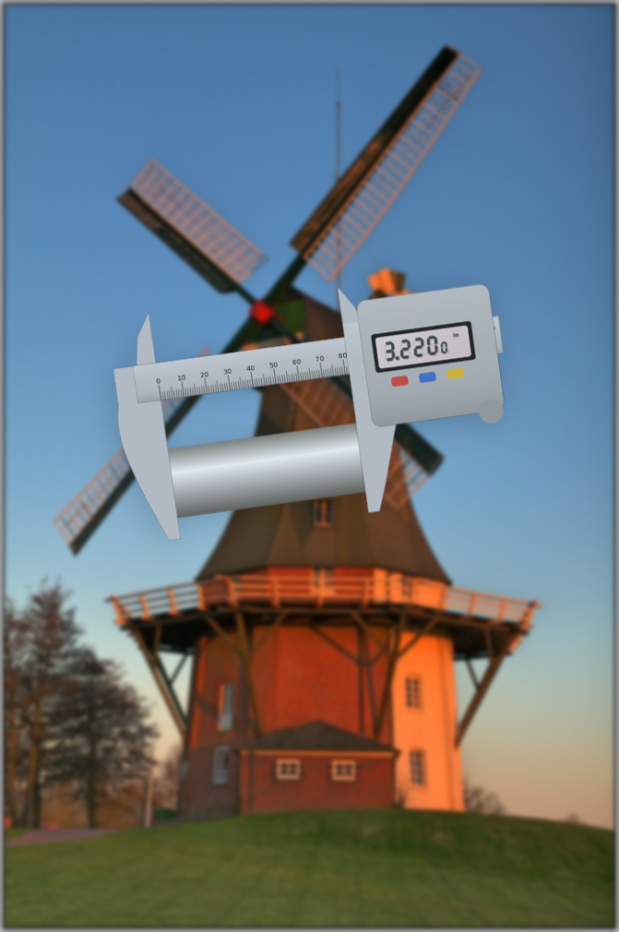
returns 3.2200,in
